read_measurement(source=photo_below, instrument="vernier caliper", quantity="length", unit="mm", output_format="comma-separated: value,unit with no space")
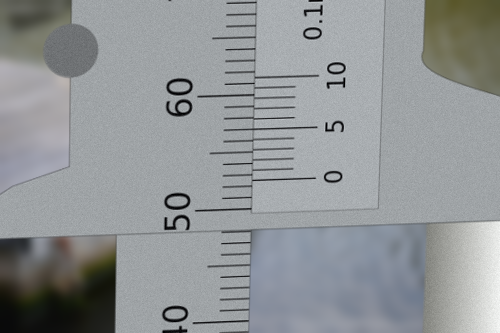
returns 52.5,mm
